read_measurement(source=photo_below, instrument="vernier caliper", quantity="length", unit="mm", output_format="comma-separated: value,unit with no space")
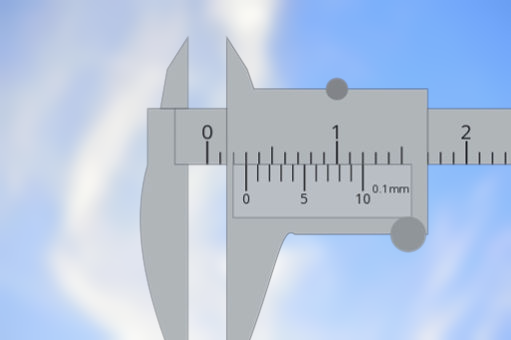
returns 3.0,mm
